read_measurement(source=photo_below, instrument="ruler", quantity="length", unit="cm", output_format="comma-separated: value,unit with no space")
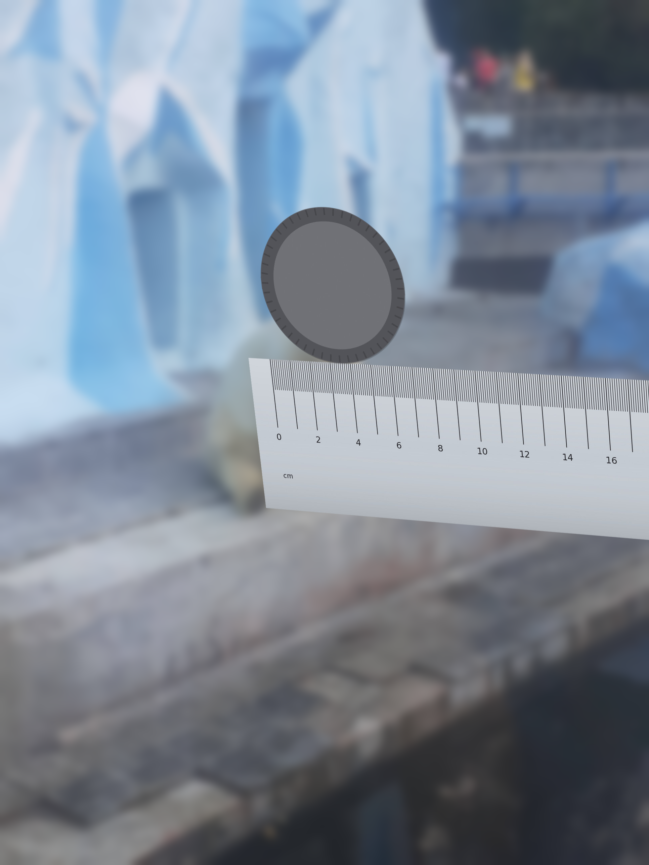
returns 7,cm
